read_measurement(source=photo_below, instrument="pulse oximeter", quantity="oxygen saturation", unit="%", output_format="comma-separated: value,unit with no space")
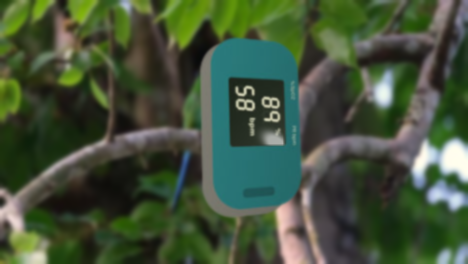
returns 89,%
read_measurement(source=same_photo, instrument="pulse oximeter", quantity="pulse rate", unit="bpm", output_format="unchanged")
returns 58,bpm
